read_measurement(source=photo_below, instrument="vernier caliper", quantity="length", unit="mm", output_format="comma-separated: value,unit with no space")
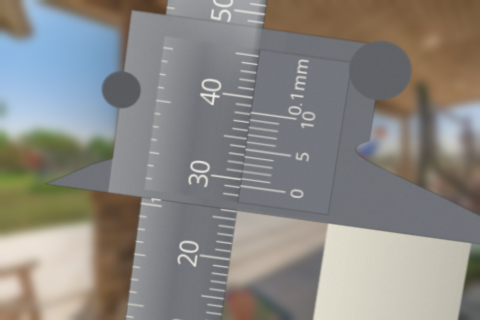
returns 29.2,mm
